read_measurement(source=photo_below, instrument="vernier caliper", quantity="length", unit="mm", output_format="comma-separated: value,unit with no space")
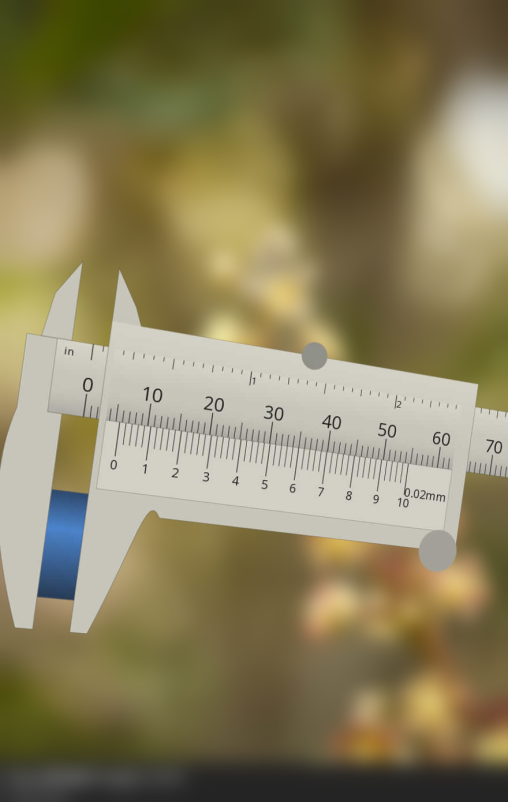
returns 5.6,mm
